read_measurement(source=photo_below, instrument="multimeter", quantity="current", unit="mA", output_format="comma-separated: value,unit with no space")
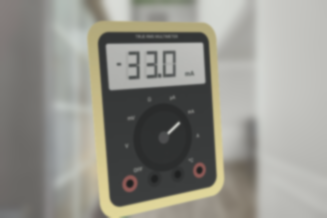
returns -33.0,mA
